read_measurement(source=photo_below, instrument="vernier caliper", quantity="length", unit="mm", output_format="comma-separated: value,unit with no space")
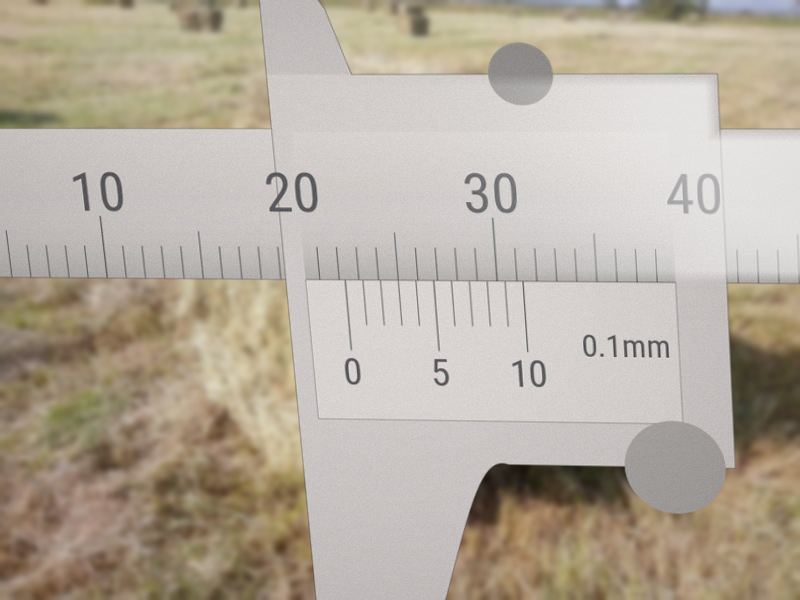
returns 22.3,mm
